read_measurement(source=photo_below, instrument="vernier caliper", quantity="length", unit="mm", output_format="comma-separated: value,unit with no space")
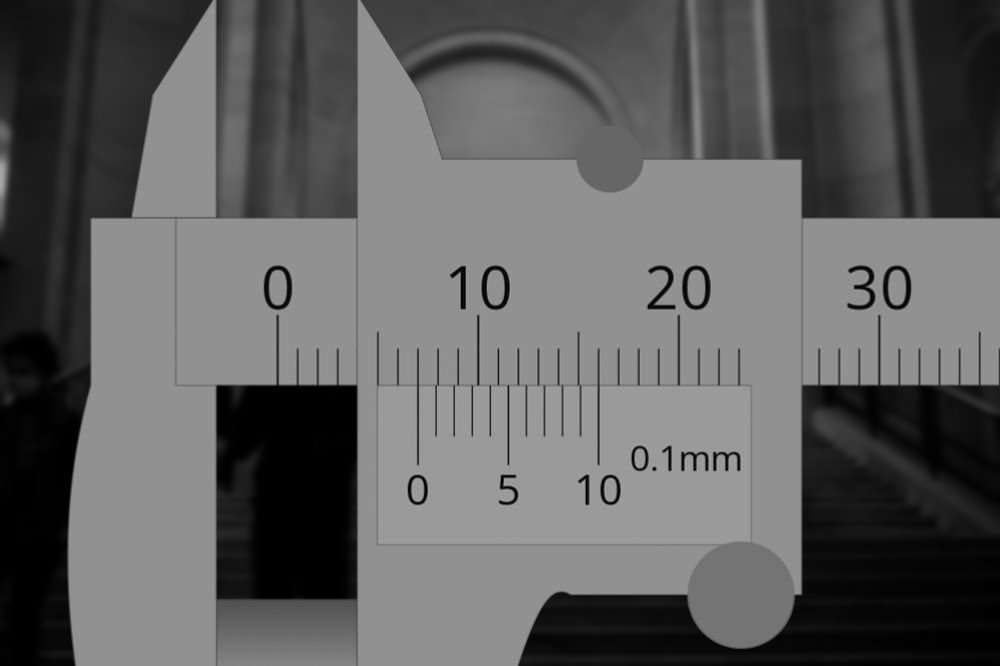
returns 7.0,mm
